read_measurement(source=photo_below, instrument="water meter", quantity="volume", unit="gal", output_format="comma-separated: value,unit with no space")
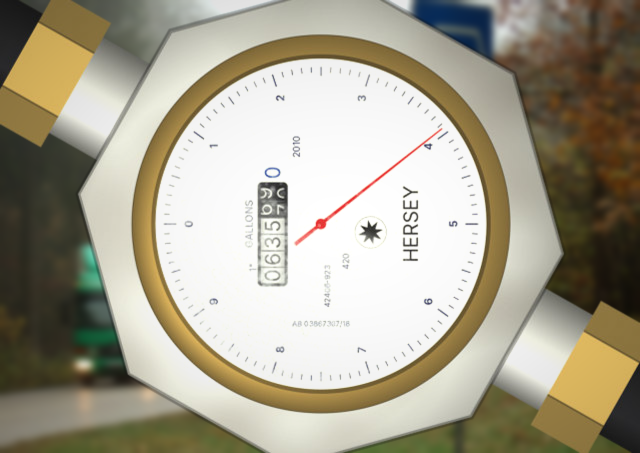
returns 635693.9,gal
